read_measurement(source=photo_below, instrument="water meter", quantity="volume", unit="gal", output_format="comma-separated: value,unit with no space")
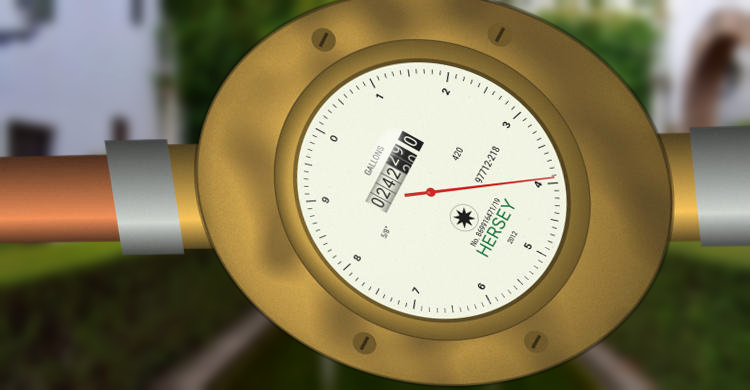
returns 242293.9,gal
